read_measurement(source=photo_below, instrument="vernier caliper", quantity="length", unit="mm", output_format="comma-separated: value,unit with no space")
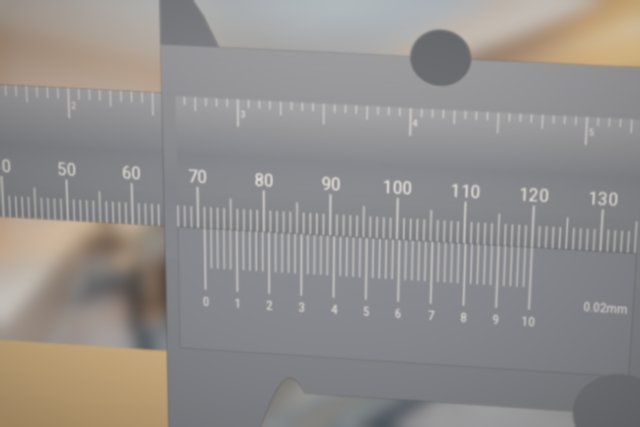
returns 71.0,mm
